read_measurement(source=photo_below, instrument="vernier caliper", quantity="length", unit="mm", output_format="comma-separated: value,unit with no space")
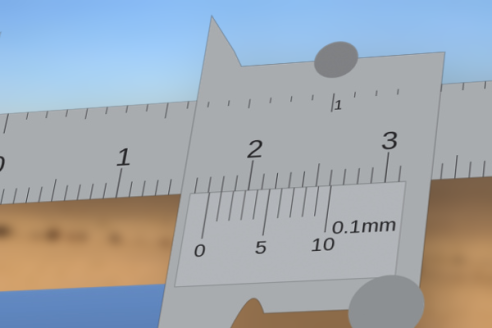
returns 17.1,mm
